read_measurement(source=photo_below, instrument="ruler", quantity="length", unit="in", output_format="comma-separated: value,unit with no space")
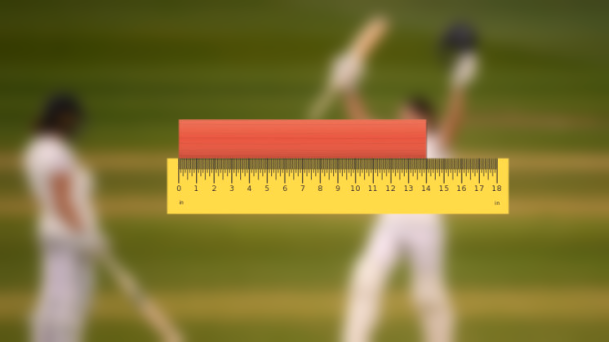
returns 14,in
